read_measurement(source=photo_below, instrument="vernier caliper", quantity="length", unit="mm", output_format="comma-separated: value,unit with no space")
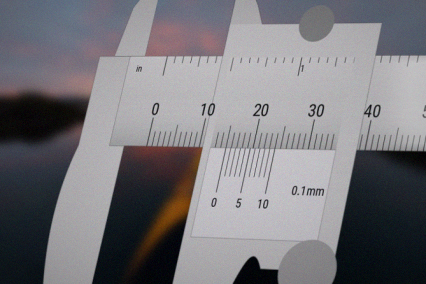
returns 15.0,mm
